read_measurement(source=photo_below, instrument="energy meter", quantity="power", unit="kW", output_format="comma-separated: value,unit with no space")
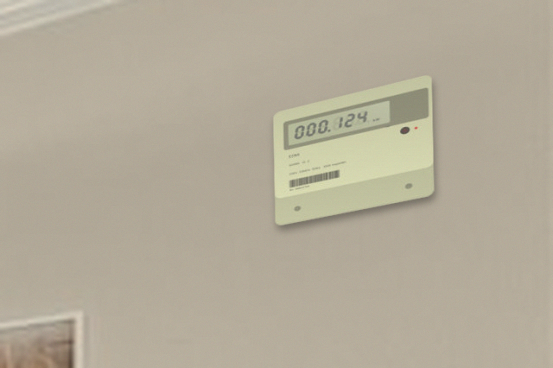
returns 0.124,kW
